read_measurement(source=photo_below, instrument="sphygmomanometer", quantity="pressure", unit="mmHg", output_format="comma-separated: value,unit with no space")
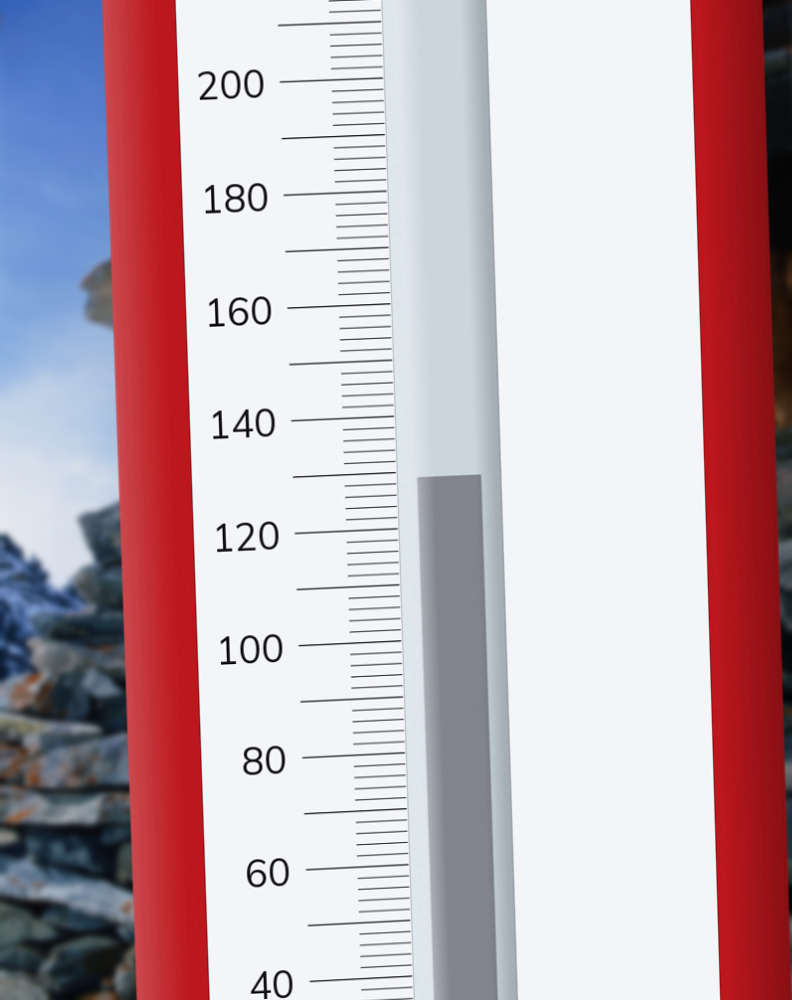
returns 129,mmHg
